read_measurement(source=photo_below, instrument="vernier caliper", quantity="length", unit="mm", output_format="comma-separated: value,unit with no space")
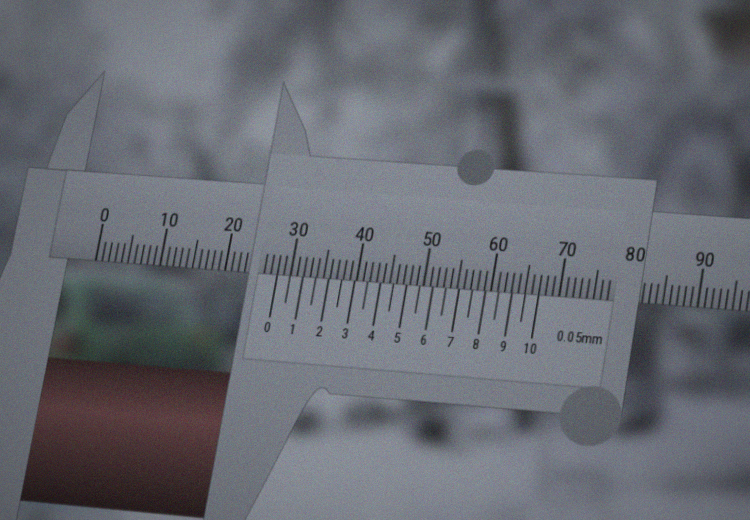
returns 28.0,mm
